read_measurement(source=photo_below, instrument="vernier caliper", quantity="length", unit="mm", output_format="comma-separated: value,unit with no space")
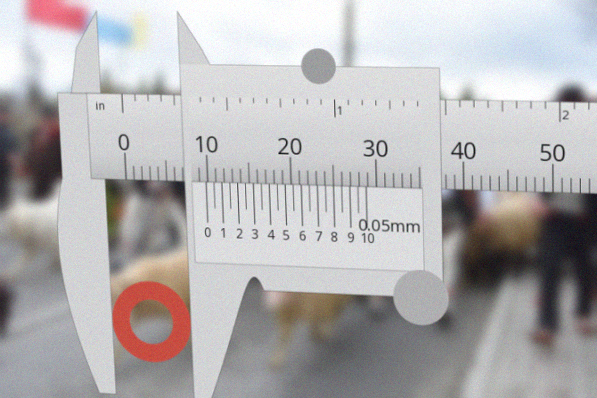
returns 9.8,mm
